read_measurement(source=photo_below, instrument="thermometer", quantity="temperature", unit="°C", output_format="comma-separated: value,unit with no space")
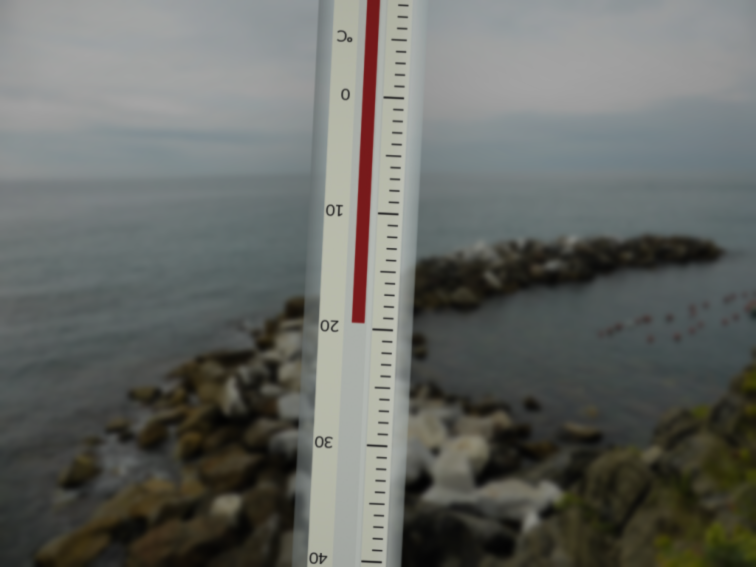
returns 19.5,°C
